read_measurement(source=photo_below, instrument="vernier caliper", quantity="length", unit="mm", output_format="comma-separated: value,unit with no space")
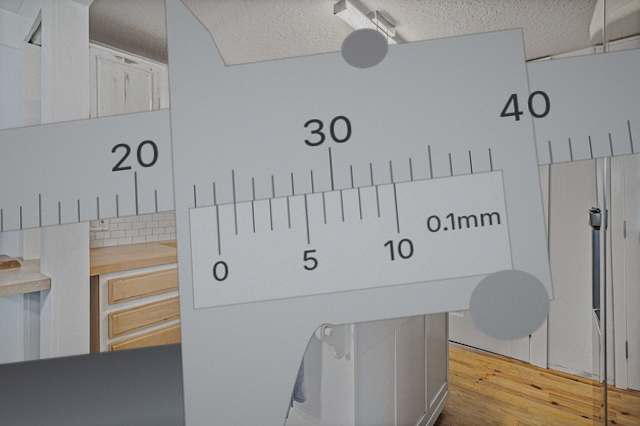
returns 24.1,mm
